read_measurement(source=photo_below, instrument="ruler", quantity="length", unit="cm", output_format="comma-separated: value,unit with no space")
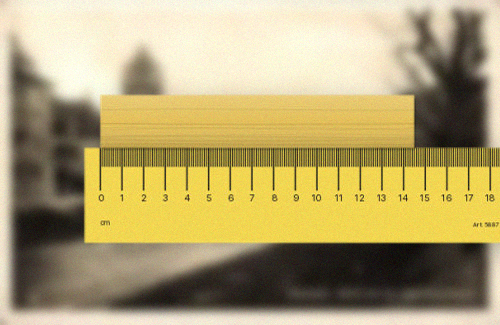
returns 14.5,cm
